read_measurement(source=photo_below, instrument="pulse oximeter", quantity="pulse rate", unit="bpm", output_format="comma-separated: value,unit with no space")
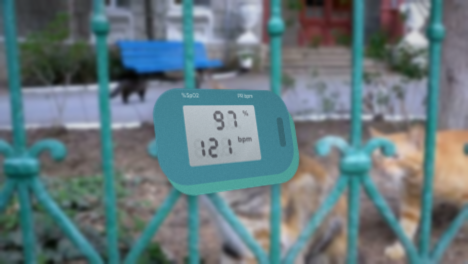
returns 121,bpm
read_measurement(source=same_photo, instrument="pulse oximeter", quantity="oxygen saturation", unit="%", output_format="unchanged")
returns 97,%
